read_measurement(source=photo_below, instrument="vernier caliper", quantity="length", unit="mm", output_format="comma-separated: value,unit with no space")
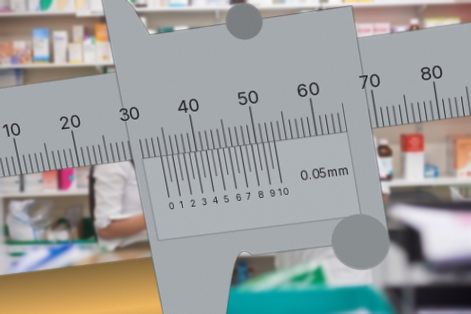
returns 34.0,mm
